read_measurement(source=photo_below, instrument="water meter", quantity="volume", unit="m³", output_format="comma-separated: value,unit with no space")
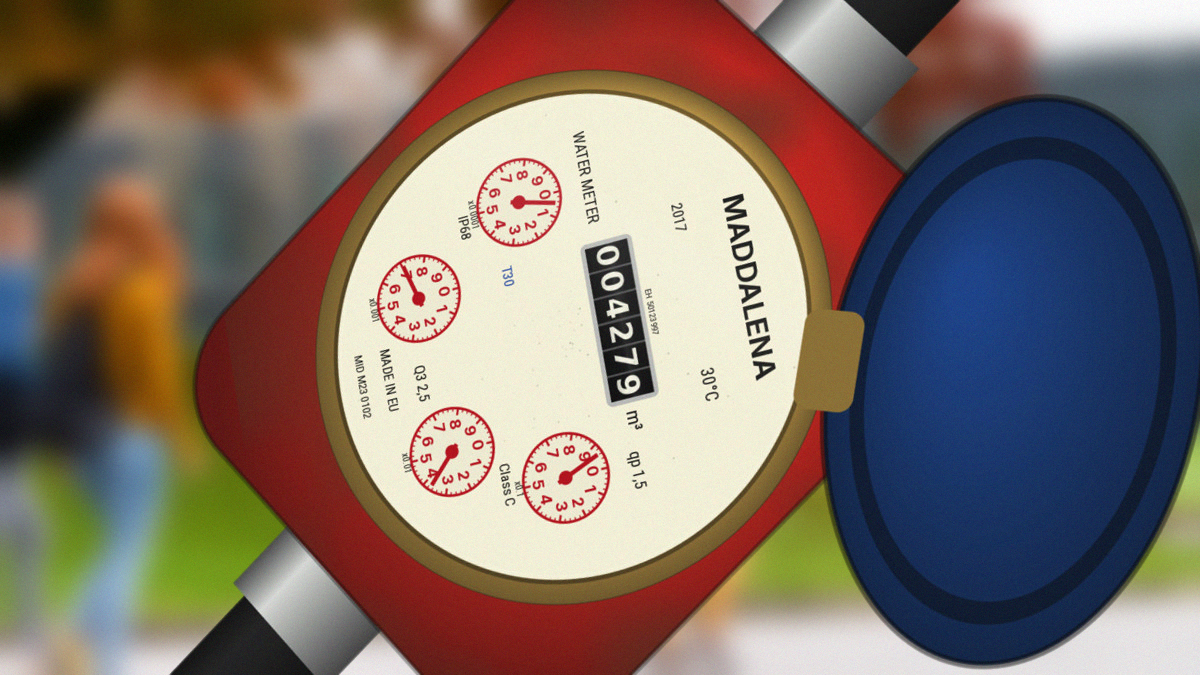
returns 4278.9370,m³
